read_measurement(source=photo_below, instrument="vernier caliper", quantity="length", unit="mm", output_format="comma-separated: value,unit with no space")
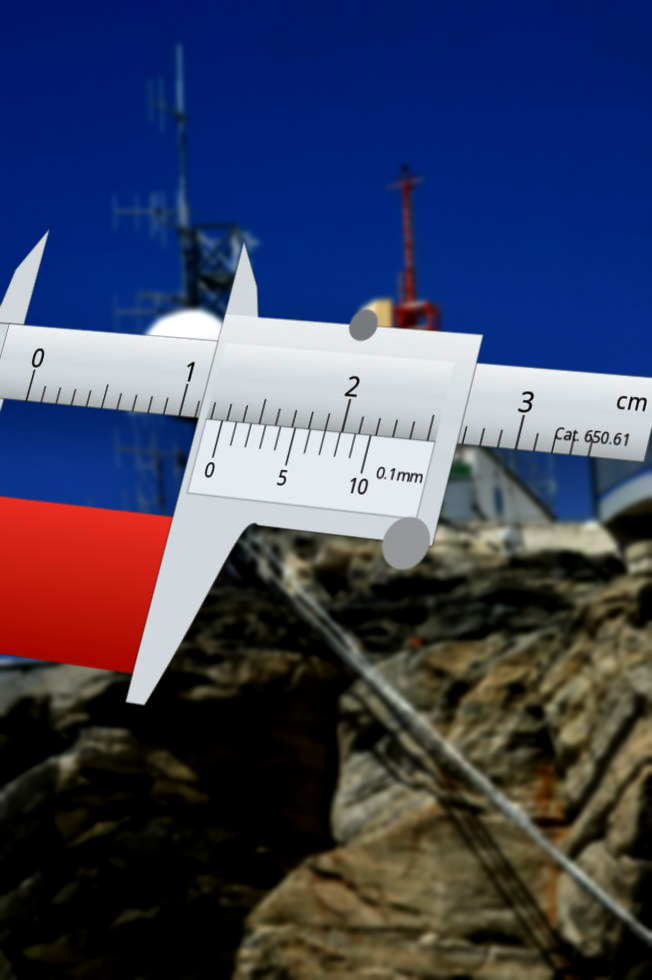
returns 12.7,mm
